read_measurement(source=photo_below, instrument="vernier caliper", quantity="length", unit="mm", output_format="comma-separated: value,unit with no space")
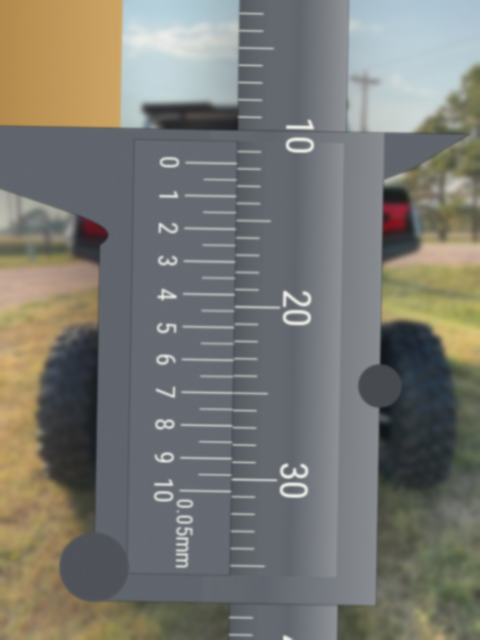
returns 11.7,mm
